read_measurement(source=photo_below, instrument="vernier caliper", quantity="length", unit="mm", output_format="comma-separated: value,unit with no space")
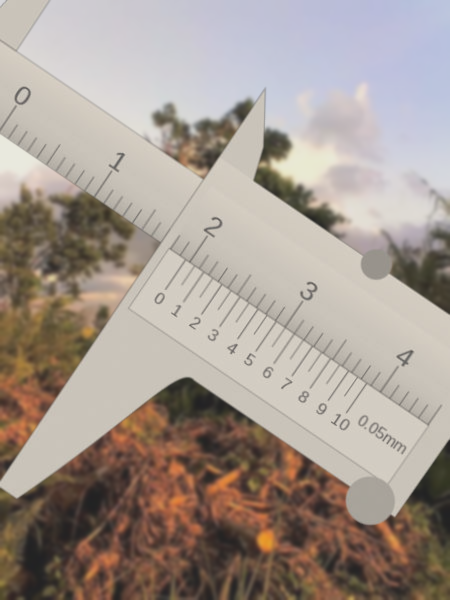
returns 19.6,mm
